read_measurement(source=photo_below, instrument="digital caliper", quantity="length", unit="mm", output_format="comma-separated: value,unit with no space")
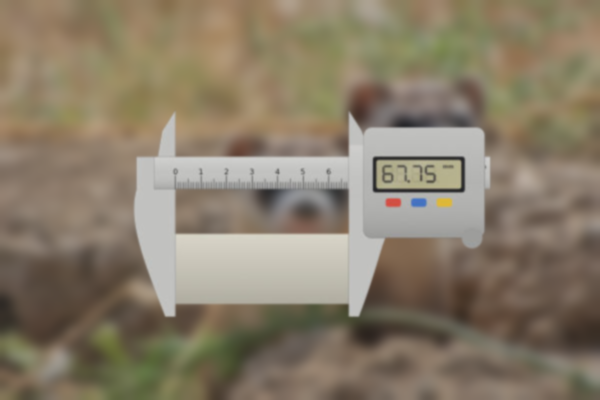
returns 67.75,mm
